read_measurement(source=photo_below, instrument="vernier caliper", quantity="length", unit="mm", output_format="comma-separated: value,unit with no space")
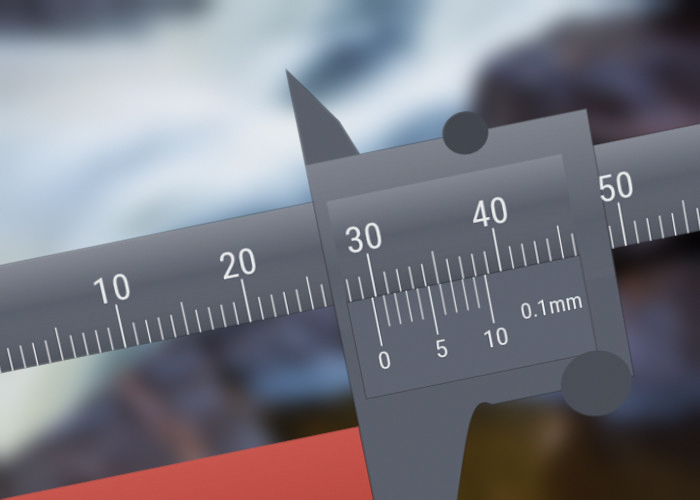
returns 29.7,mm
